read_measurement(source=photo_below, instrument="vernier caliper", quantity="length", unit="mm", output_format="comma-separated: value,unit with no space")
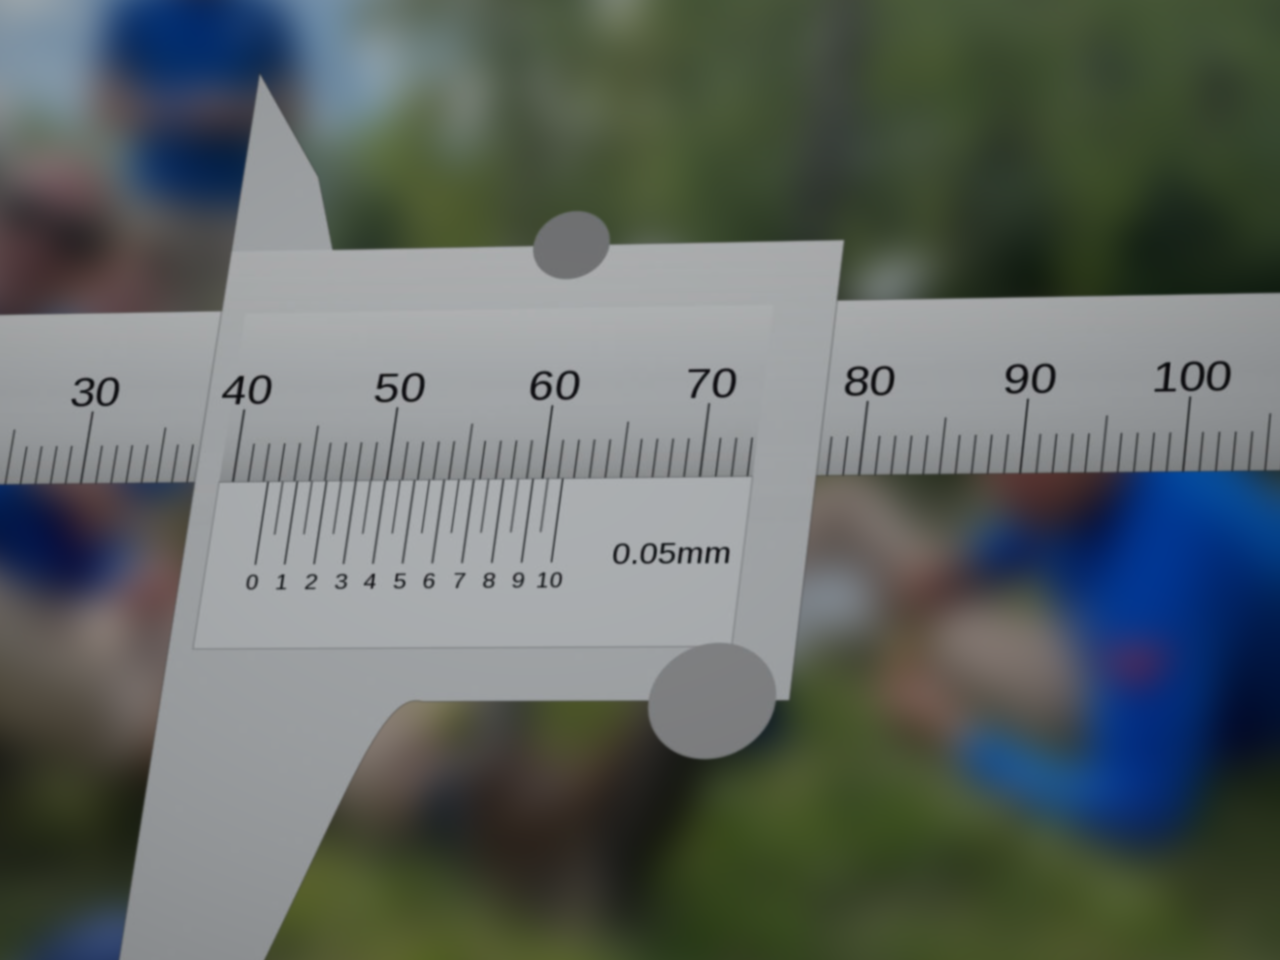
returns 42.3,mm
